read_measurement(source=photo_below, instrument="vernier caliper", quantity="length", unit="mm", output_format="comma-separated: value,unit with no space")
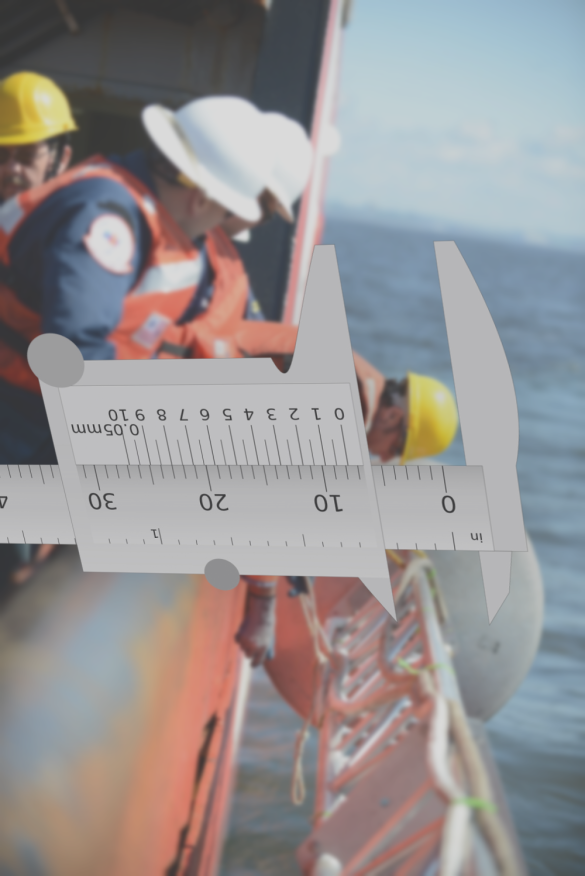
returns 7.8,mm
